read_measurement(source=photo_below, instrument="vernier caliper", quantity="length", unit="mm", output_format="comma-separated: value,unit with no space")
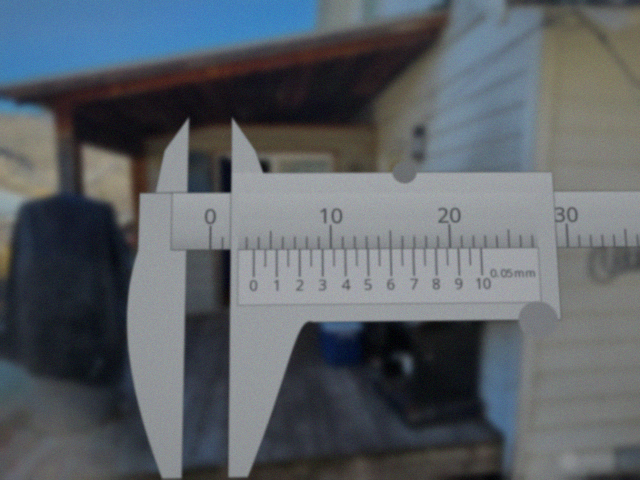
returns 3.6,mm
